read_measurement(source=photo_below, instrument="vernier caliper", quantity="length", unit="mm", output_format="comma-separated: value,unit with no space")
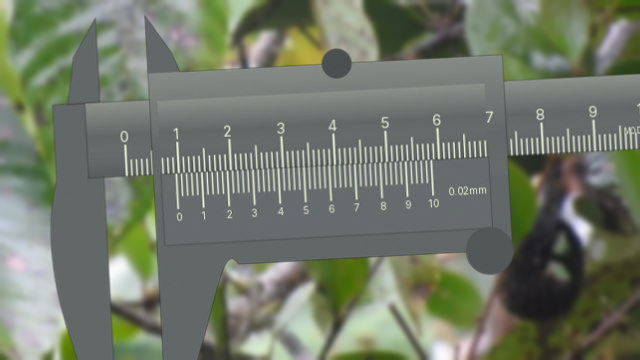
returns 9.5,mm
